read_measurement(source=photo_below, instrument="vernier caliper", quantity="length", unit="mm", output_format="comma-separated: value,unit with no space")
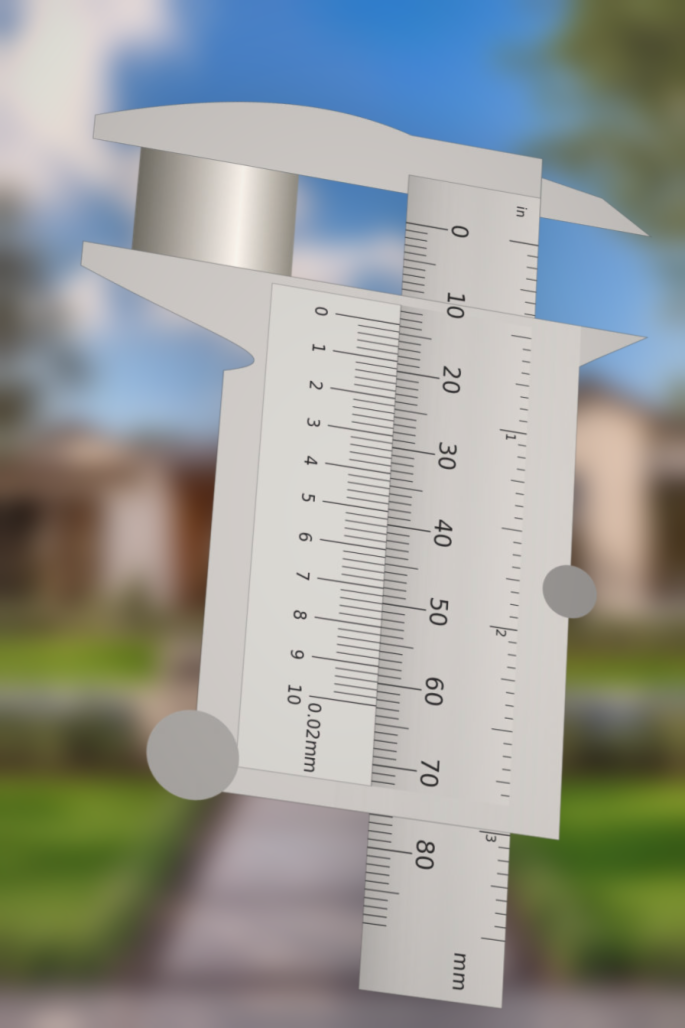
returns 13.8,mm
